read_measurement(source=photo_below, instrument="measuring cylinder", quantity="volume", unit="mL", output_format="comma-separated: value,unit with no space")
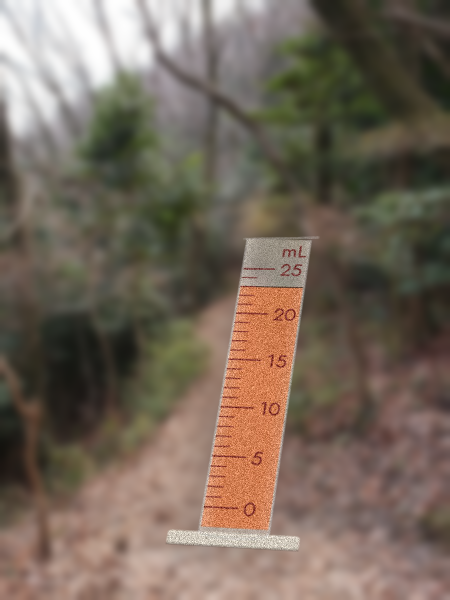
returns 23,mL
